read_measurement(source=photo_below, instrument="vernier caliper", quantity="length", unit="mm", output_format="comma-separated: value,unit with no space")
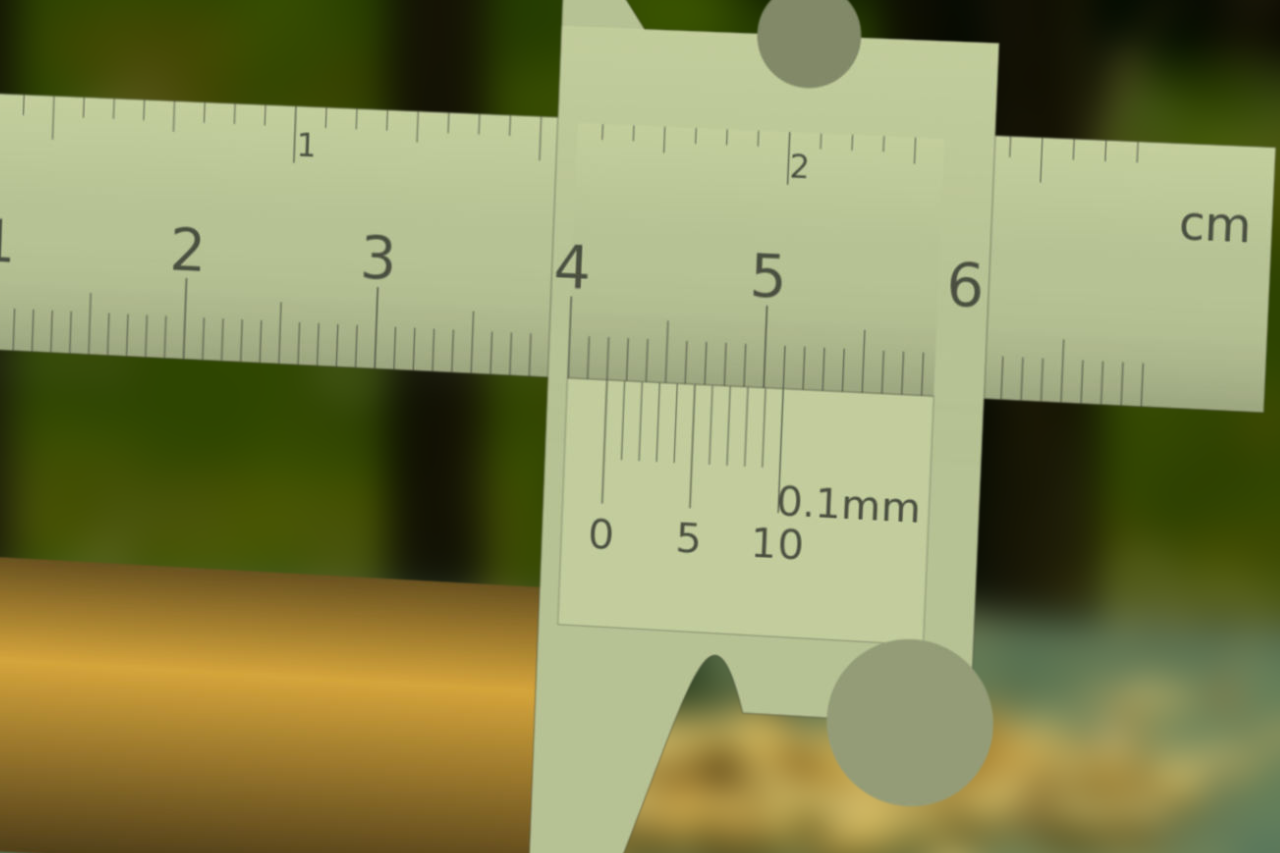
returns 42.0,mm
